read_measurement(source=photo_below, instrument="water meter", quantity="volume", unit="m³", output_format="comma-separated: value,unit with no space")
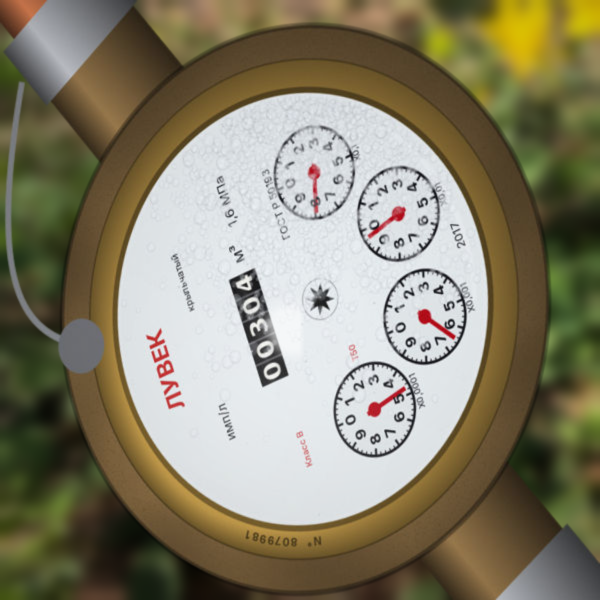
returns 304.7964,m³
